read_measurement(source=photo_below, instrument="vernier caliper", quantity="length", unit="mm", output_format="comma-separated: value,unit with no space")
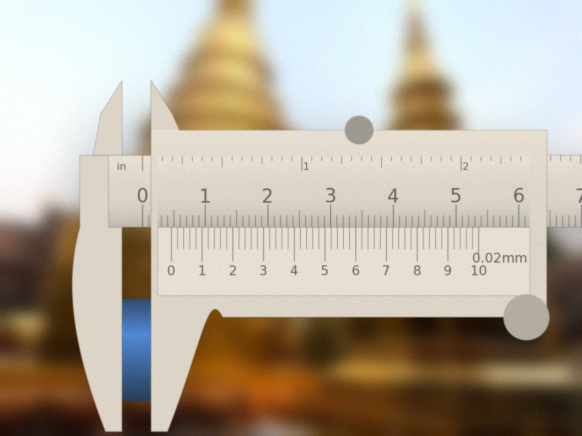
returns 4.6,mm
